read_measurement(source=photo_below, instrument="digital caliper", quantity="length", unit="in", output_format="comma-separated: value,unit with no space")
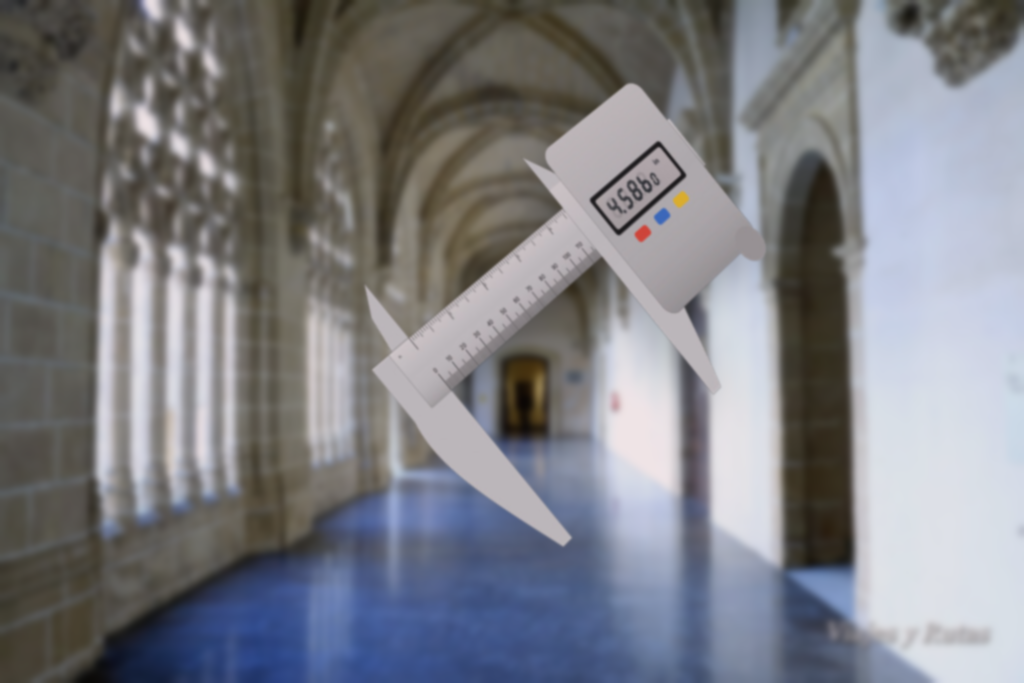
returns 4.5860,in
